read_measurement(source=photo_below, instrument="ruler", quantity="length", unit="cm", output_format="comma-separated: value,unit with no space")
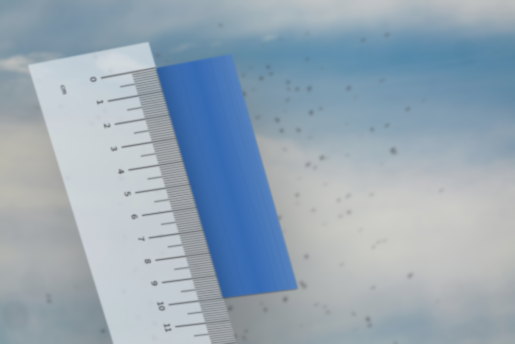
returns 10,cm
